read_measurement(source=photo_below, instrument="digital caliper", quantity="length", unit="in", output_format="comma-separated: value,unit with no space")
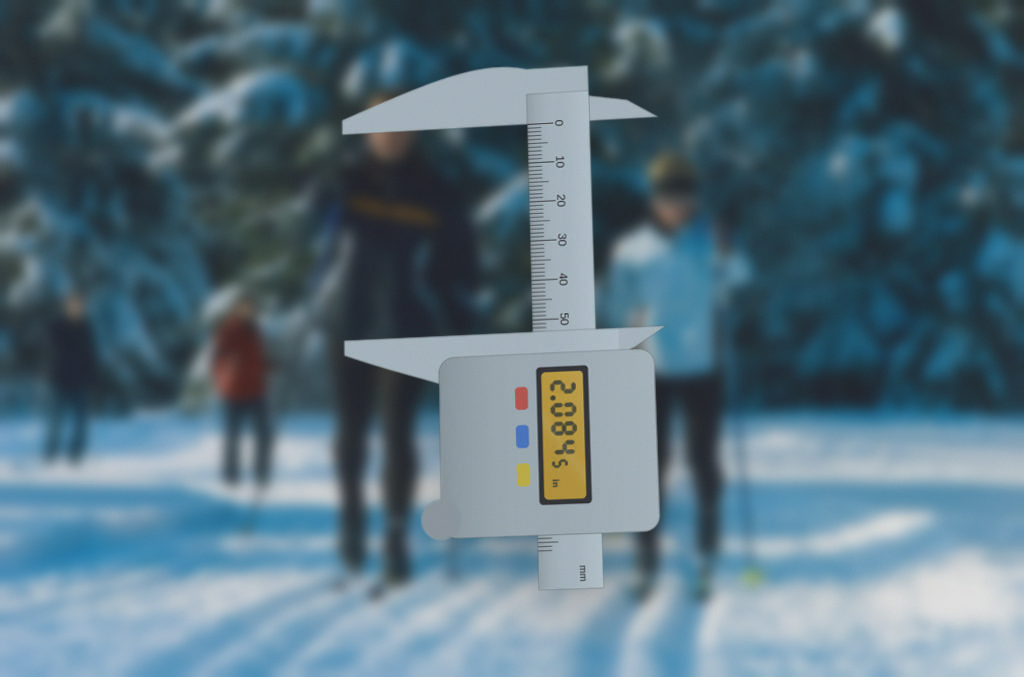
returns 2.0845,in
